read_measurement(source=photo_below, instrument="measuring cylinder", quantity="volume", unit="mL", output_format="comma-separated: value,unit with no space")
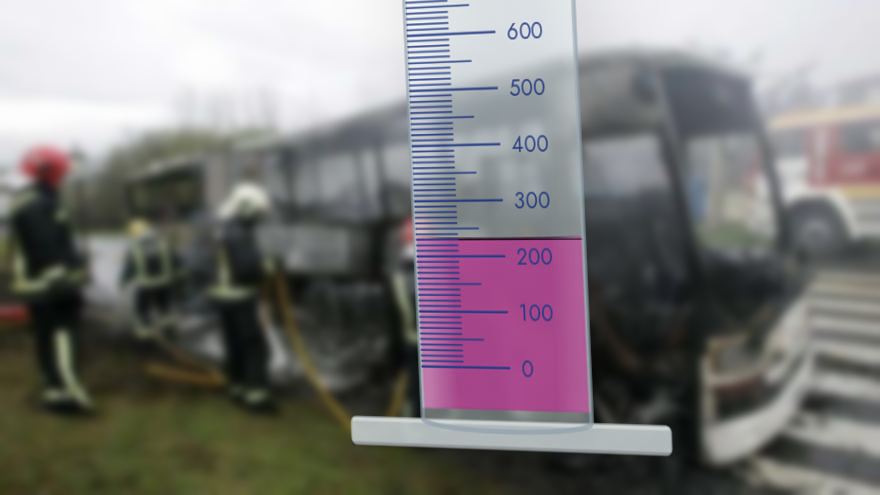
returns 230,mL
